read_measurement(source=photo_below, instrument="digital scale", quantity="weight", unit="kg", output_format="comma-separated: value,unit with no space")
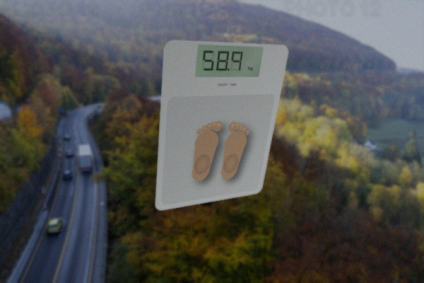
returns 58.9,kg
